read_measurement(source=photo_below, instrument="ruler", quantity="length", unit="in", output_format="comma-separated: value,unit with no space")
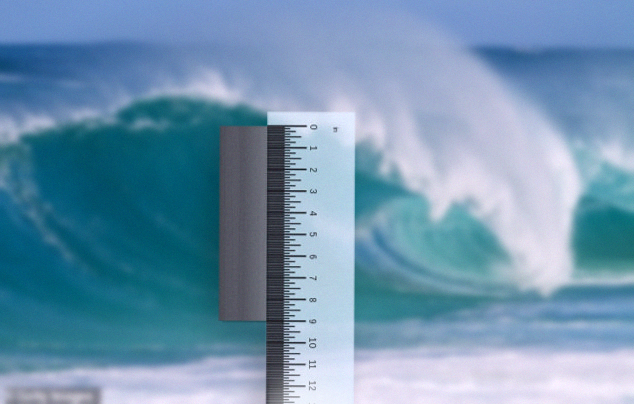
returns 9,in
